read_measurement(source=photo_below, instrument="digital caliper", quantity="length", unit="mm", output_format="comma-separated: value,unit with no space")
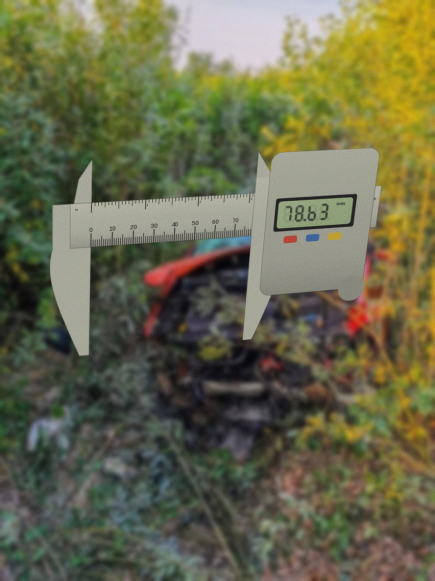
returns 78.63,mm
